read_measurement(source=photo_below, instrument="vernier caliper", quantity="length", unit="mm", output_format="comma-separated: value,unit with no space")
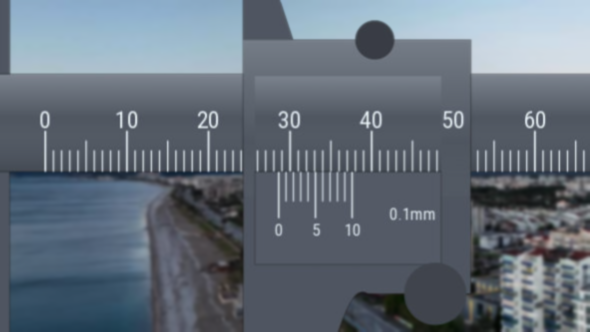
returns 28.6,mm
